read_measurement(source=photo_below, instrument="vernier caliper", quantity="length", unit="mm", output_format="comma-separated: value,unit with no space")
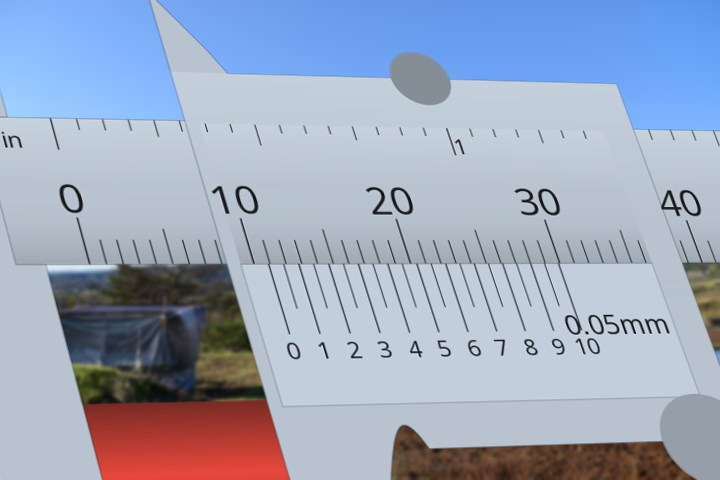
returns 10.9,mm
